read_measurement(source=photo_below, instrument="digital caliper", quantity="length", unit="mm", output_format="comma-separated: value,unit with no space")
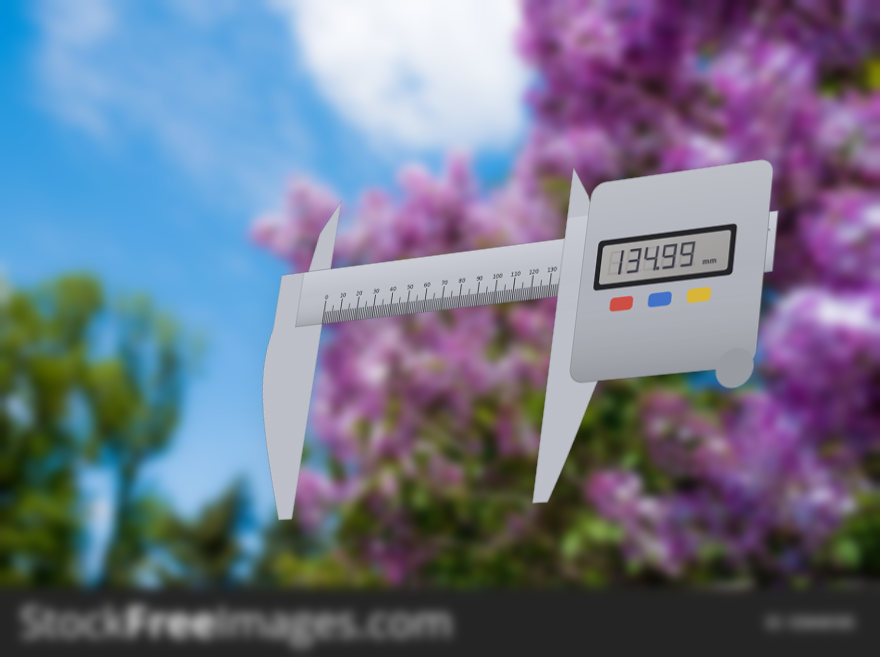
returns 134.99,mm
